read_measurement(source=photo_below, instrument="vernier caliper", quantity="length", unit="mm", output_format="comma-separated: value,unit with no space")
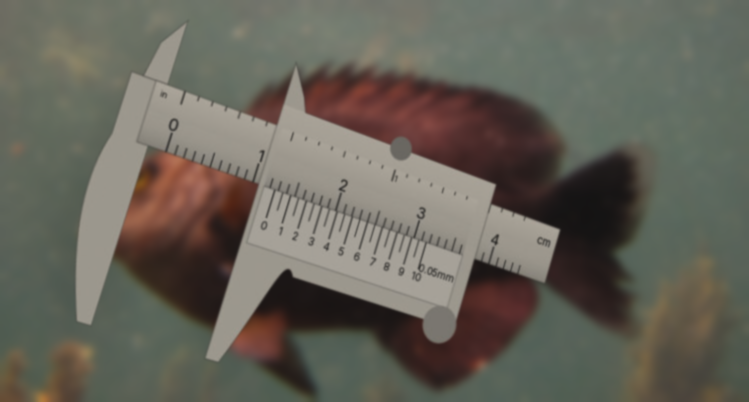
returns 12.6,mm
